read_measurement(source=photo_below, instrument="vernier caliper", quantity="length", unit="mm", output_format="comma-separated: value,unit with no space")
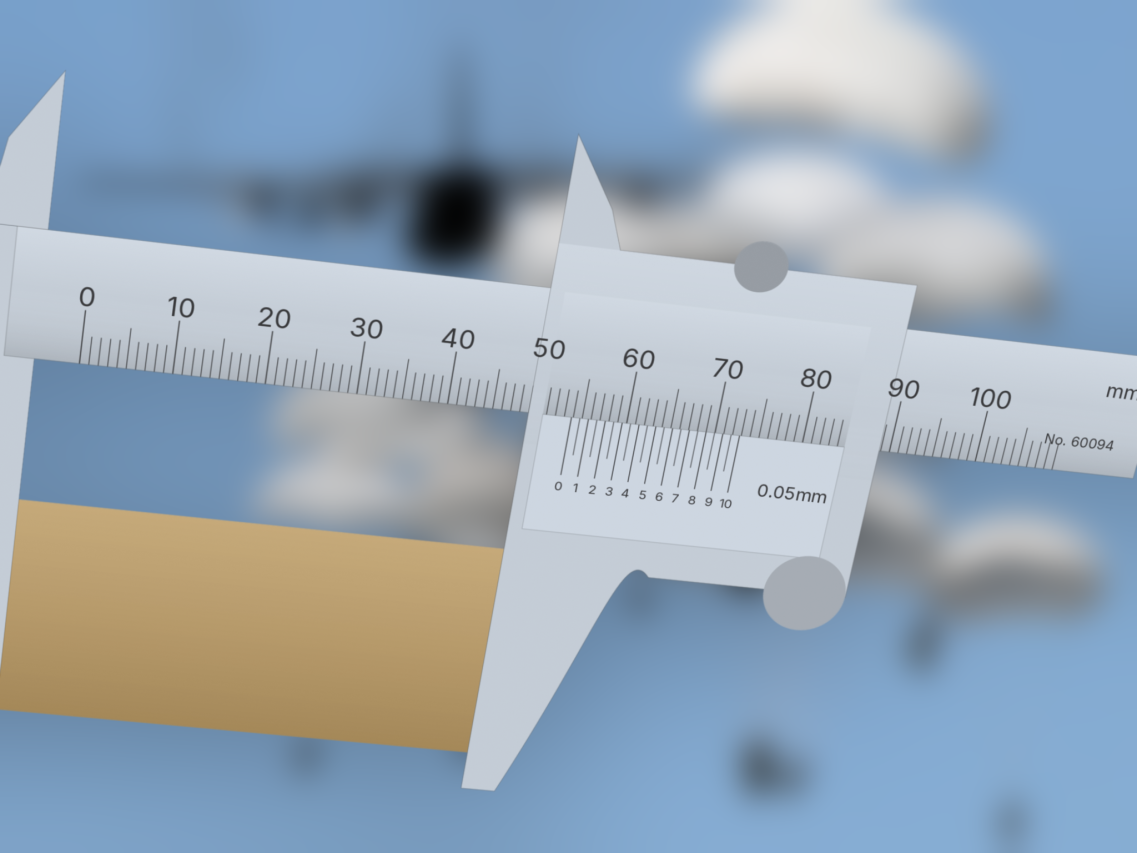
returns 53.8,mm
